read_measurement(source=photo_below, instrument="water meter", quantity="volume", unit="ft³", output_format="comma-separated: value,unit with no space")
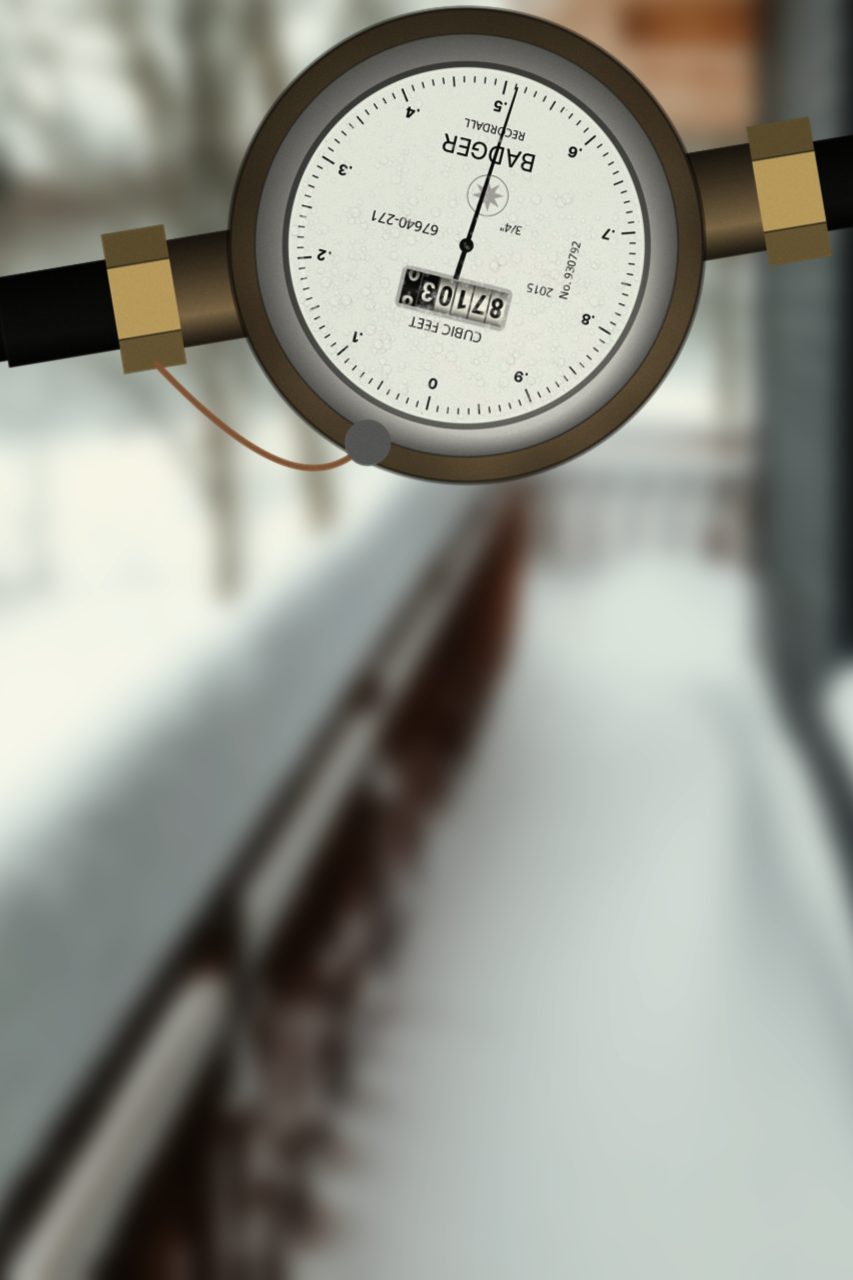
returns 871038.51,ft³
